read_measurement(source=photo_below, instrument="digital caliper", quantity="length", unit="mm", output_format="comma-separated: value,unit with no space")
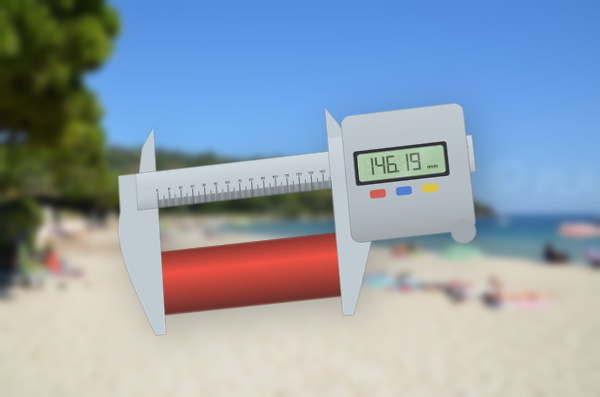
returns 146.19,mm
